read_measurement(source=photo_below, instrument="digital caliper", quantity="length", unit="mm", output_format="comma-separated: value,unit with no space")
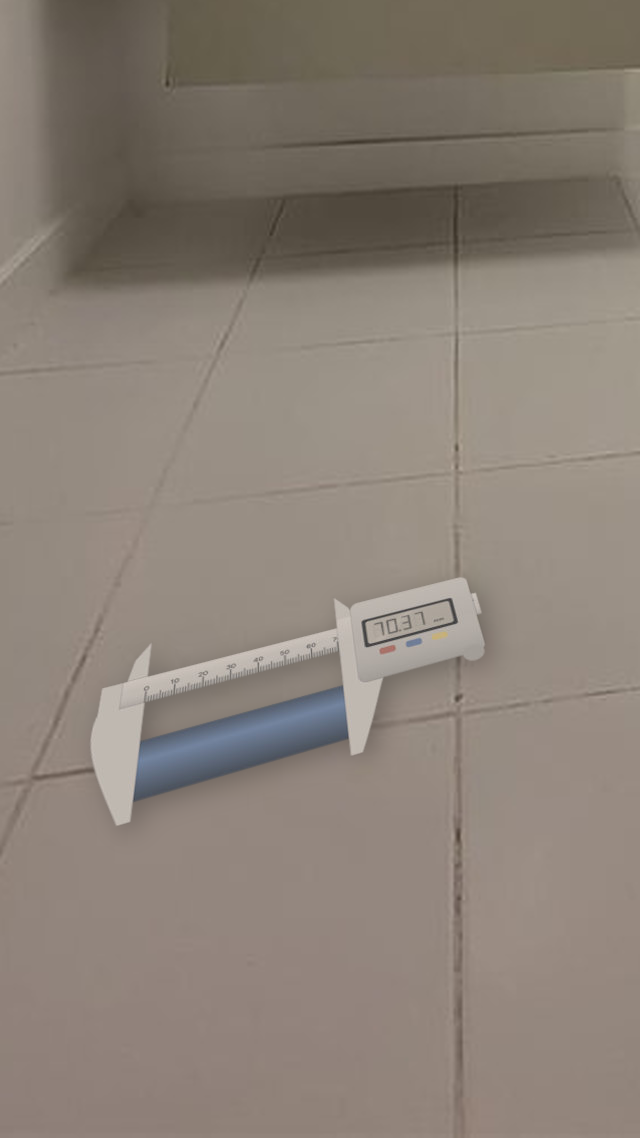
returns 70.37,mm
